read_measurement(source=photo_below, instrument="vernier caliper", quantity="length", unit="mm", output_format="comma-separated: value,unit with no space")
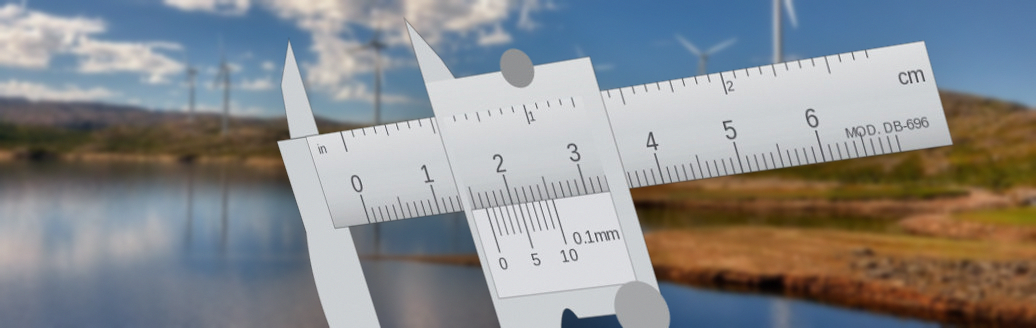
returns 16.4,mm
